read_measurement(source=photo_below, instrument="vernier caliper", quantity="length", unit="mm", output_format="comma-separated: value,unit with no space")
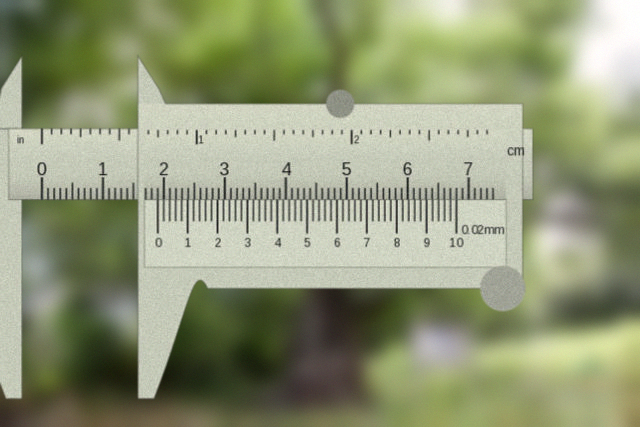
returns 19.0,mm
